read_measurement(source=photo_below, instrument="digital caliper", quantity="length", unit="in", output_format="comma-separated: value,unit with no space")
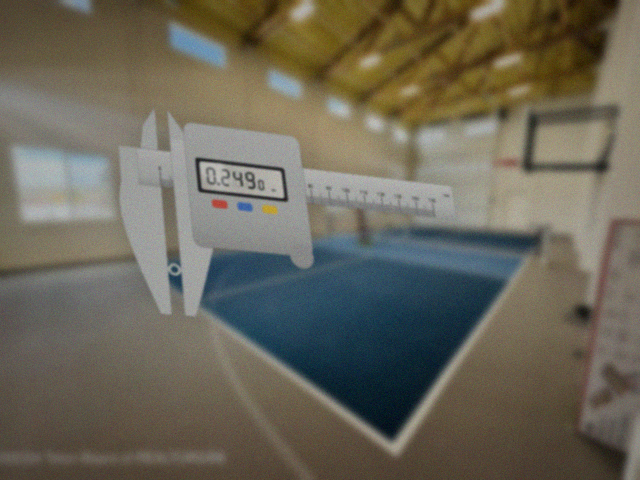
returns 0.2490,in
